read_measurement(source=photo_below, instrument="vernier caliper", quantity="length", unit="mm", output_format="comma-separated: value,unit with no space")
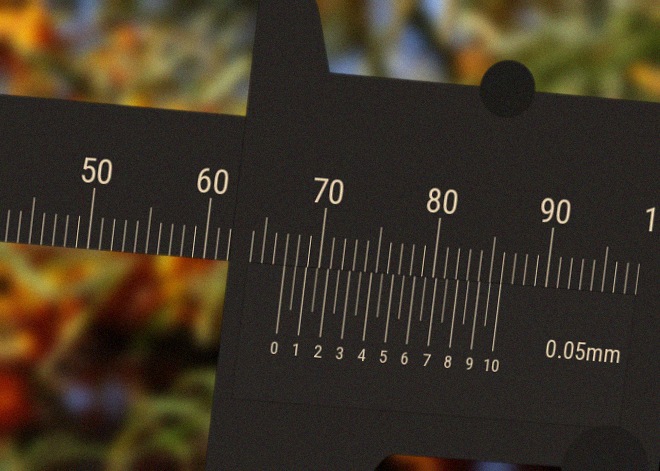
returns 67.0,mm
